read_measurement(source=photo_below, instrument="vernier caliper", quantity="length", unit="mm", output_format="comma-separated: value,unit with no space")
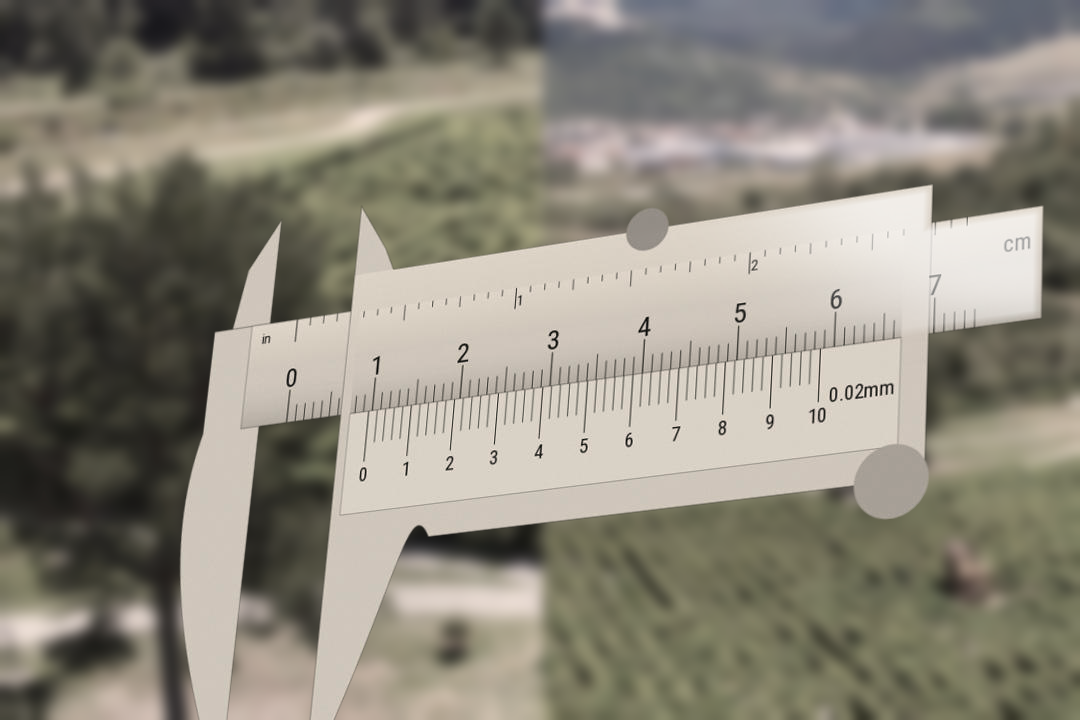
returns 9.6,mm
